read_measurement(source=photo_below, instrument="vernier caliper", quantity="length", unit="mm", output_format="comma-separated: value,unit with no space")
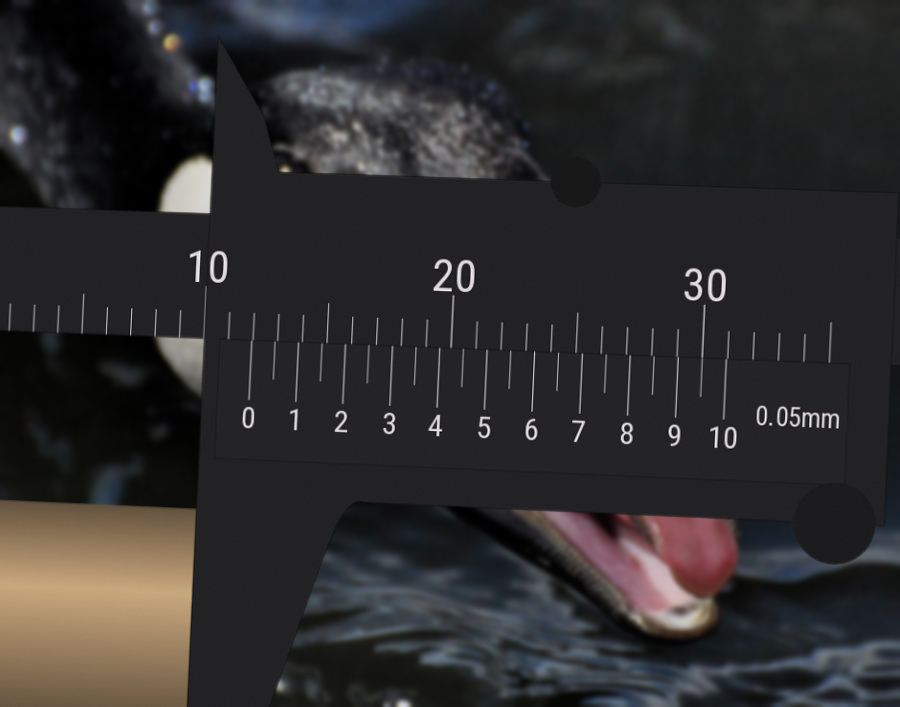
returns 11.95,mm
